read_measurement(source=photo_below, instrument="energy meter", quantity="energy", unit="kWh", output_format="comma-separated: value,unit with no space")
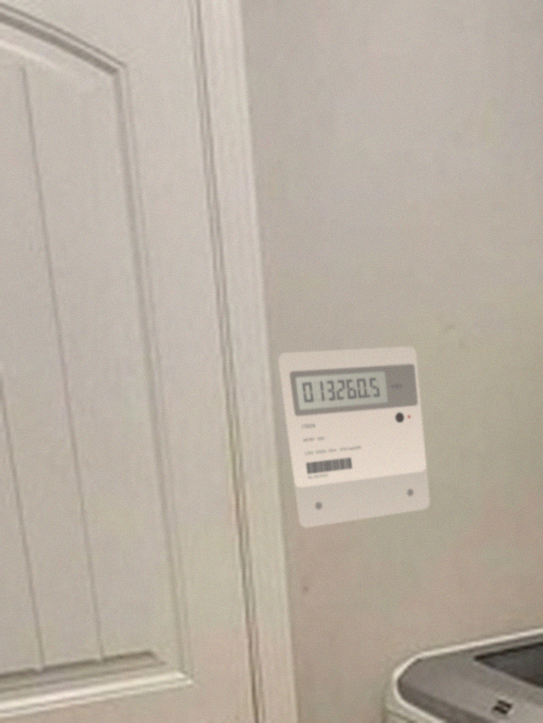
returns 13260.5,kWh
